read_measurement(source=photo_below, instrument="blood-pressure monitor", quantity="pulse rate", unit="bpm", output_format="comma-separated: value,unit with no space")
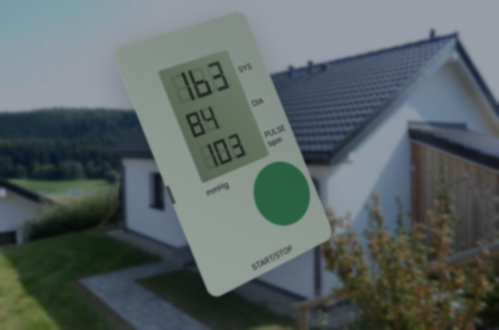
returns 103,bpm
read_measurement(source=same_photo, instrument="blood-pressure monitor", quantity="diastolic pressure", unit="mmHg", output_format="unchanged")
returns 84,mmHg
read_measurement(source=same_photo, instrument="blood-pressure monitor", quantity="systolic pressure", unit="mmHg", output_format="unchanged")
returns 163,mmHg
